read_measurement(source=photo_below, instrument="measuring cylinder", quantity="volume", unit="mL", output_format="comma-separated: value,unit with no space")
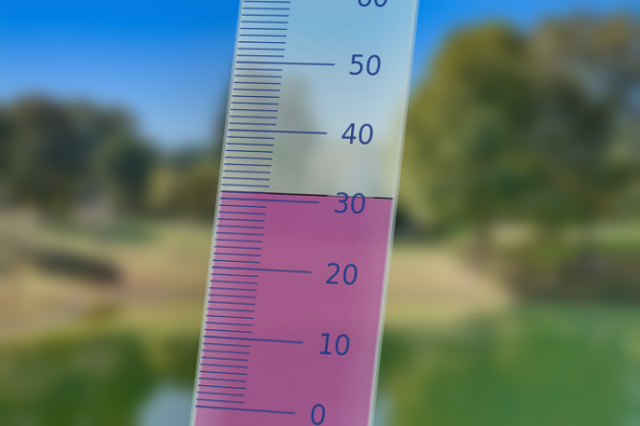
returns 31,mL
